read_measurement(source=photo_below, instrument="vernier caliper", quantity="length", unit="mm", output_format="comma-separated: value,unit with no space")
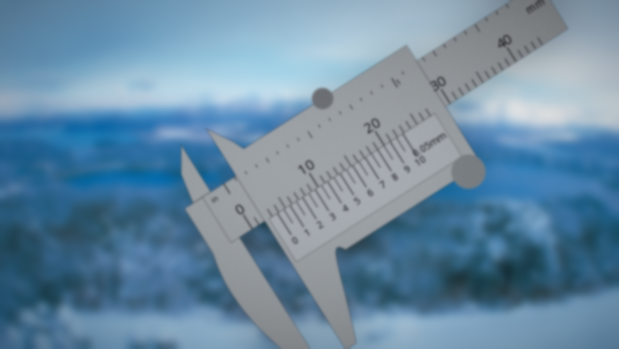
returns 3.8,mm
